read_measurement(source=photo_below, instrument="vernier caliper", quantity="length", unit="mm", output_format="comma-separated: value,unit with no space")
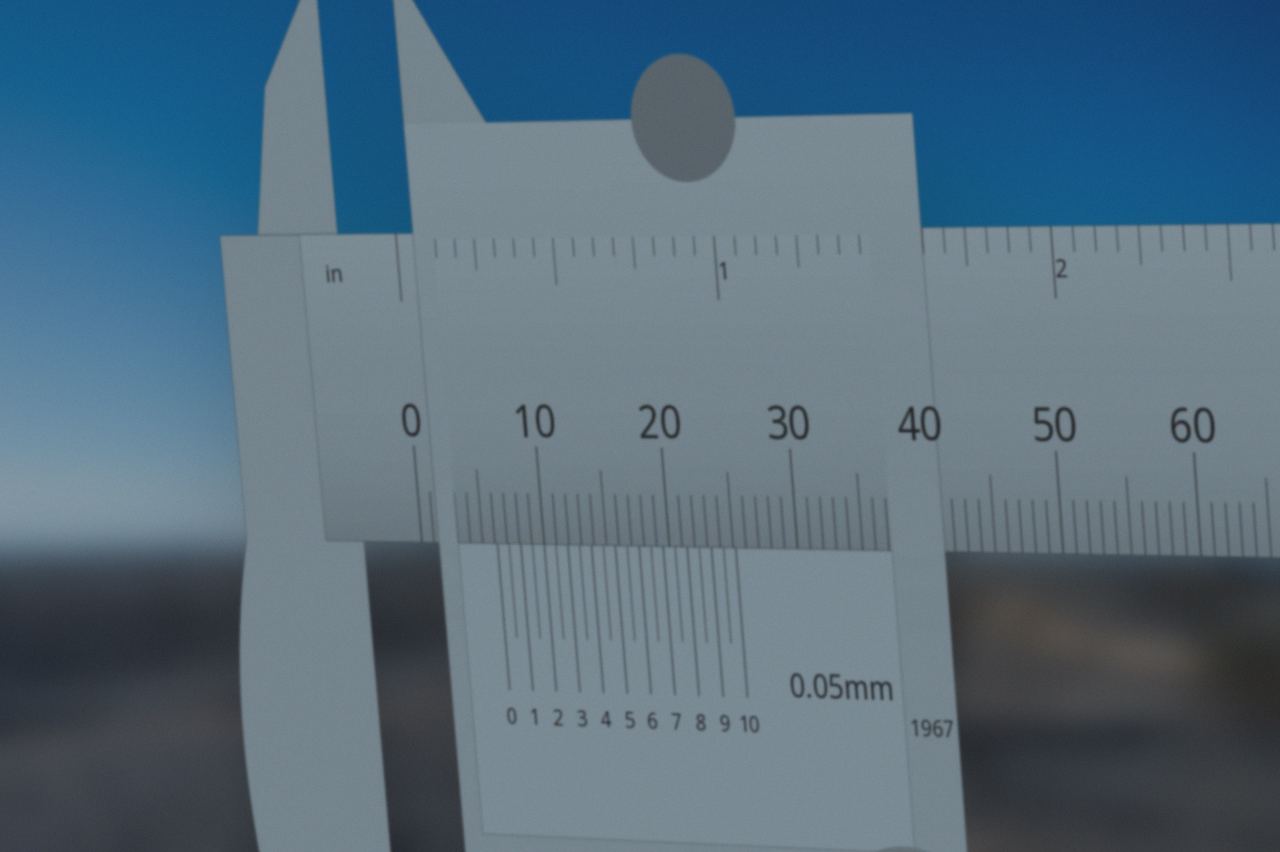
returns 6.2,mm
